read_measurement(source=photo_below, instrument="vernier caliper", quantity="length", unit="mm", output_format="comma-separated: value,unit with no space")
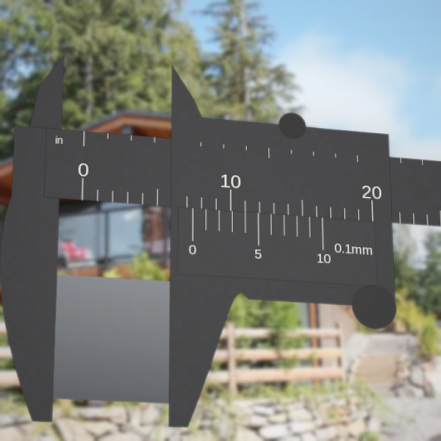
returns 7.4,mm
